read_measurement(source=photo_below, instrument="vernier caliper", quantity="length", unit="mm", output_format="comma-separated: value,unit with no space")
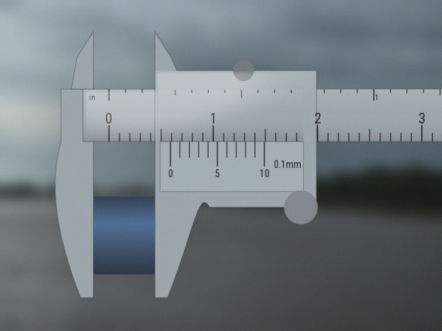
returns 5.9,mm
